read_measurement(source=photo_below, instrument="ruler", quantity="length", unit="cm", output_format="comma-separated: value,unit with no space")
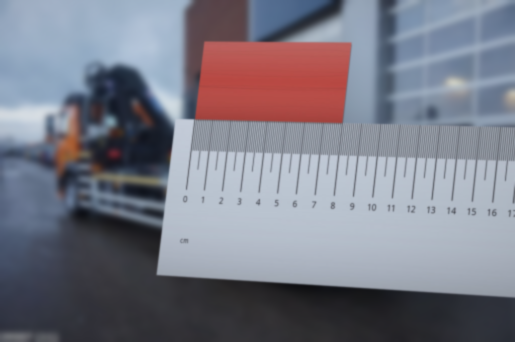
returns 8,cm
